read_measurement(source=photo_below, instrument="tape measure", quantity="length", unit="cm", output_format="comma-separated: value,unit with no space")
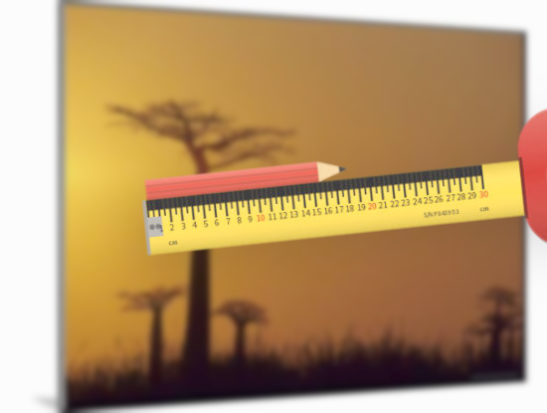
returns 18,cm
